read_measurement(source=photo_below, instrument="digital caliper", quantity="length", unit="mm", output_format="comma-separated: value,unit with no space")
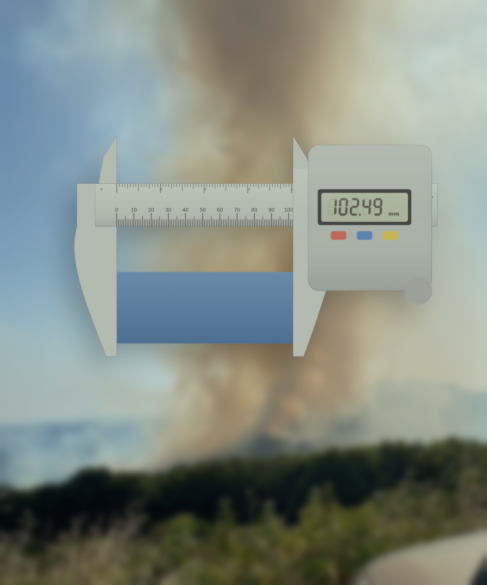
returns 102.49,mm
